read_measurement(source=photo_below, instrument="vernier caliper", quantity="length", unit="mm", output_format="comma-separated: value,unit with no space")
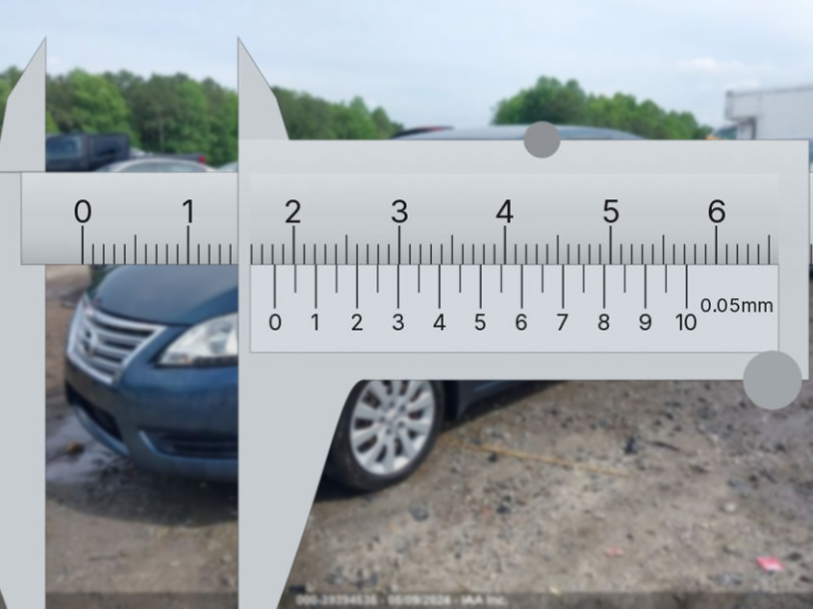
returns 18.2,mm
